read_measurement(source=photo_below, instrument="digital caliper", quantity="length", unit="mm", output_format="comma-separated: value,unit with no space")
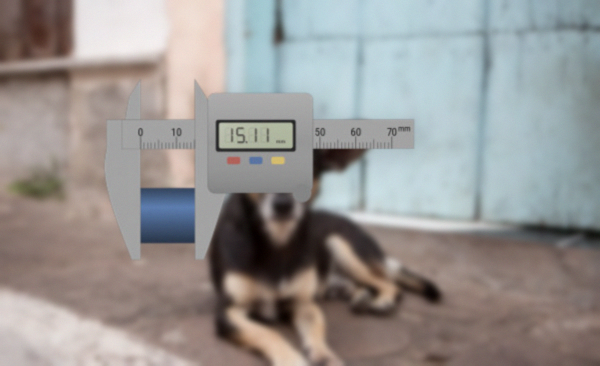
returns 15.11,mm
